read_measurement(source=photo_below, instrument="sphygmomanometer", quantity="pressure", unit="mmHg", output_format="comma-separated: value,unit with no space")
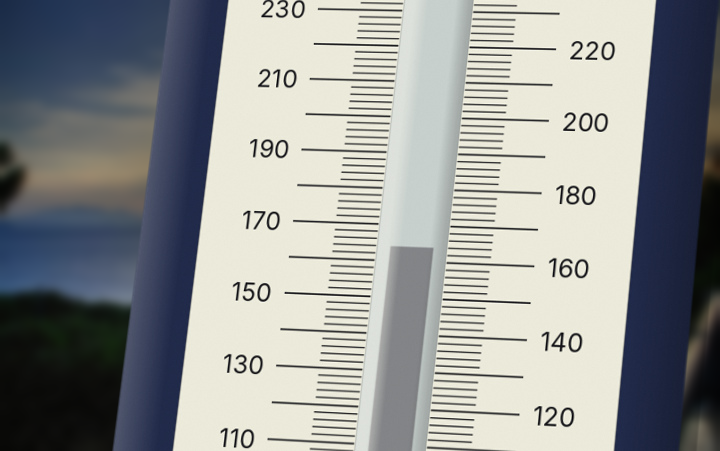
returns 164,mmHg
